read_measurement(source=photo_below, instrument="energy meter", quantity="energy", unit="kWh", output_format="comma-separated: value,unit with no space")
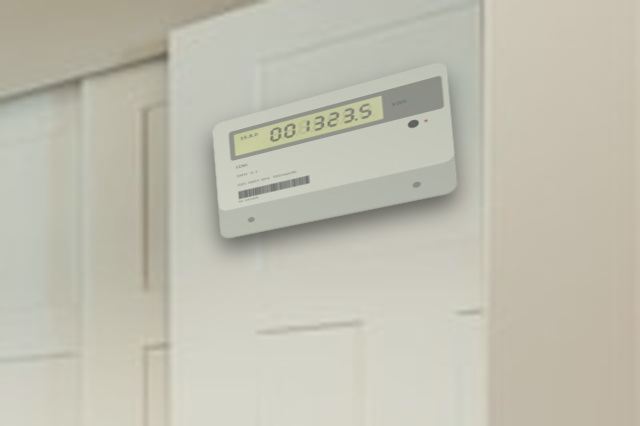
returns 1323.5,kWh
